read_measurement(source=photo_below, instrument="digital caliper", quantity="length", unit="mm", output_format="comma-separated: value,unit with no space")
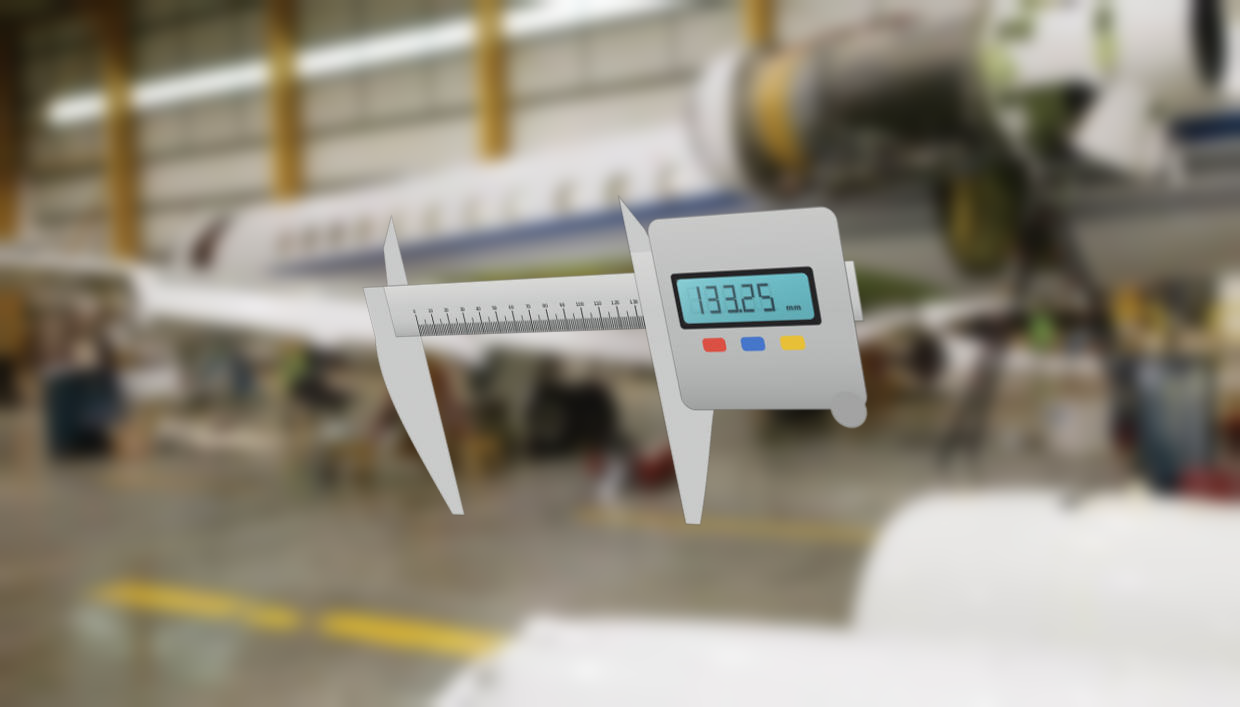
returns 133.25,mm
